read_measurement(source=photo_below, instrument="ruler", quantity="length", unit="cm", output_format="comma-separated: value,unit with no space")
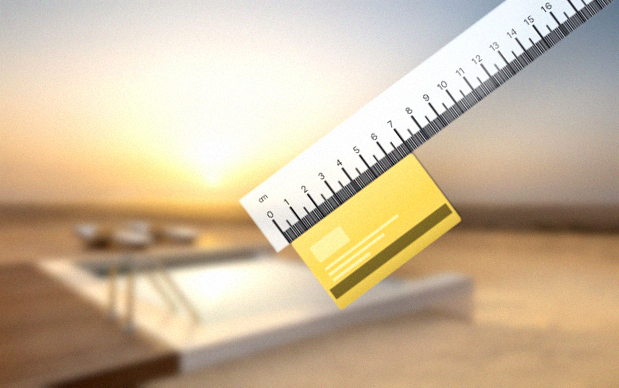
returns 7,cm
